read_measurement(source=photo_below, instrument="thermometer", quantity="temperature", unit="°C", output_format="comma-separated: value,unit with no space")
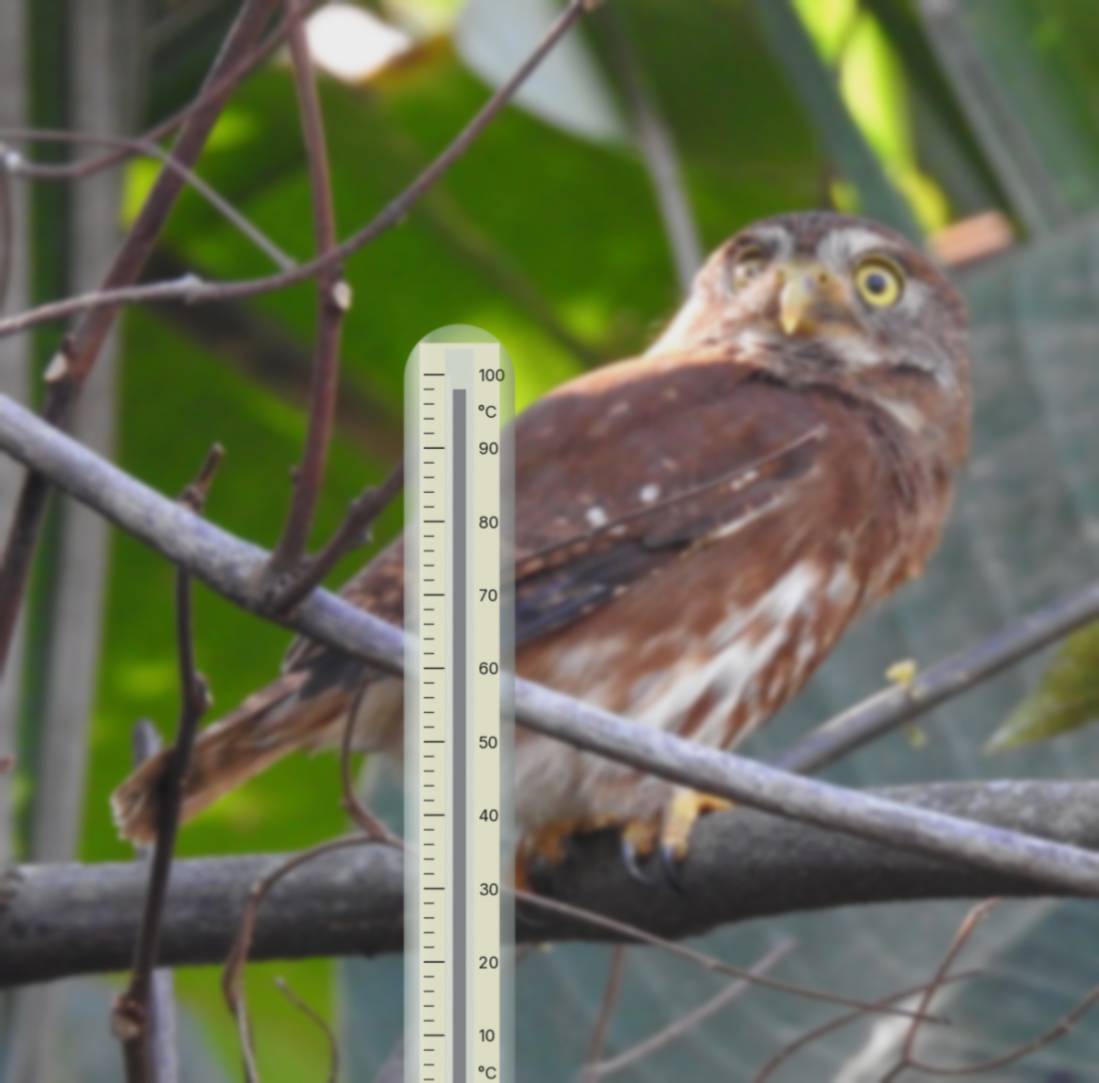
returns 98,°C
